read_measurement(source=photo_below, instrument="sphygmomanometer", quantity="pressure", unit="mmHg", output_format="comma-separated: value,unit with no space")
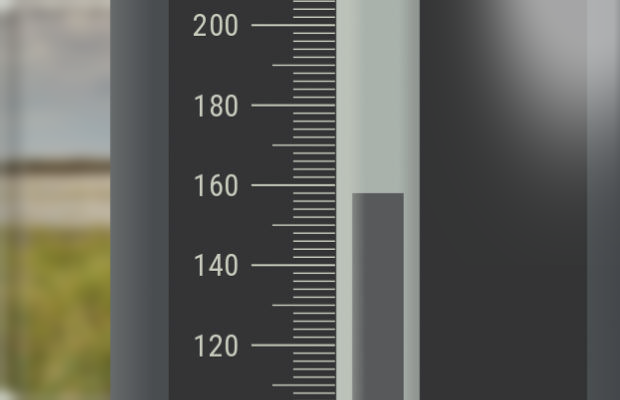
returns 158,mmHg
